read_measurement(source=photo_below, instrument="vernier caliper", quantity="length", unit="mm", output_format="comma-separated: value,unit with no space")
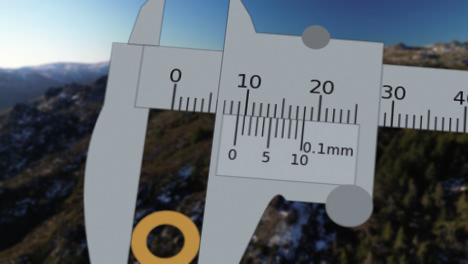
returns 9.0,mm
